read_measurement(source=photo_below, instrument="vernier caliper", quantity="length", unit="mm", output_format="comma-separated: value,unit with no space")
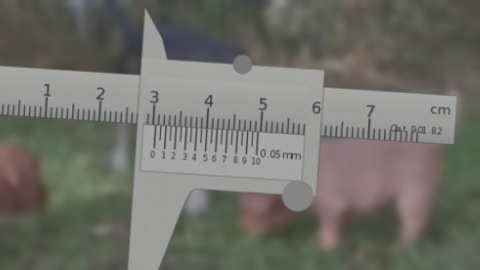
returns 30.5,mm
